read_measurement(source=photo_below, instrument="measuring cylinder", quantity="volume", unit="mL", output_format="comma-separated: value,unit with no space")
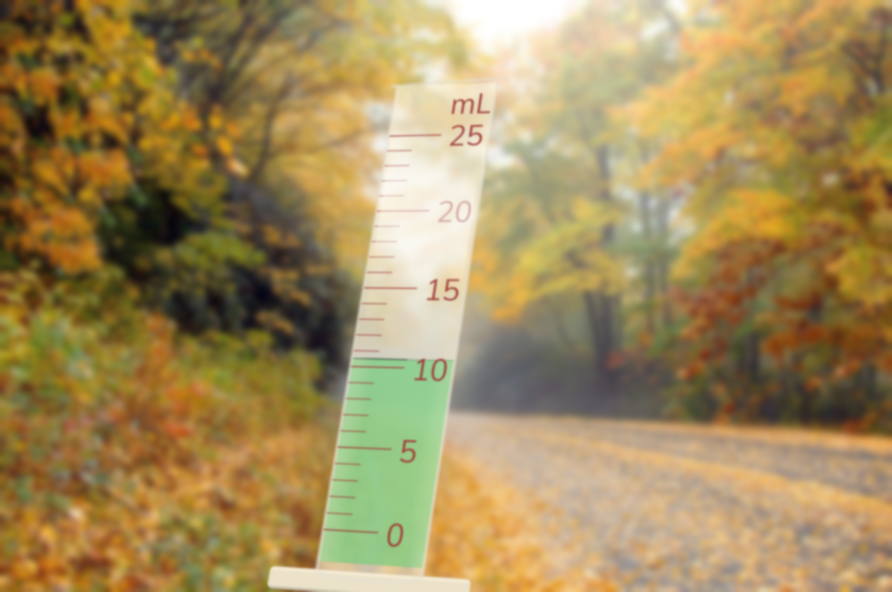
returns 10.5,mL
